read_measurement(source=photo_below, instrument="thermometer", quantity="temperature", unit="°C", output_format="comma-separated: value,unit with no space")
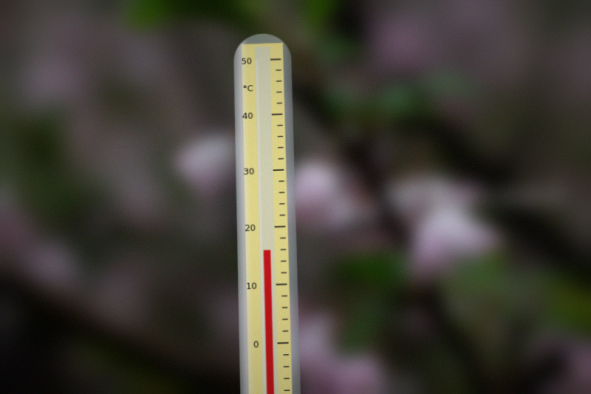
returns 16,°C
